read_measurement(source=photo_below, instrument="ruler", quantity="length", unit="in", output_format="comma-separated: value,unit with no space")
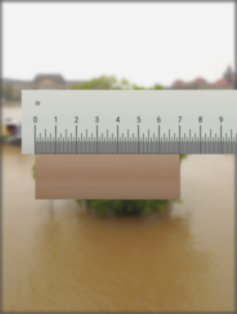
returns 7,in
